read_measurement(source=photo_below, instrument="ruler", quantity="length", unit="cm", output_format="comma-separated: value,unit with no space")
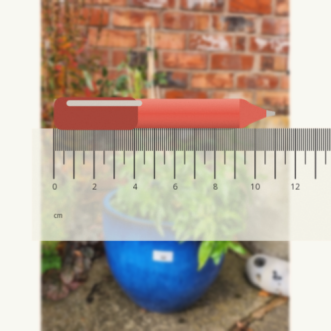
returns 11,cm
